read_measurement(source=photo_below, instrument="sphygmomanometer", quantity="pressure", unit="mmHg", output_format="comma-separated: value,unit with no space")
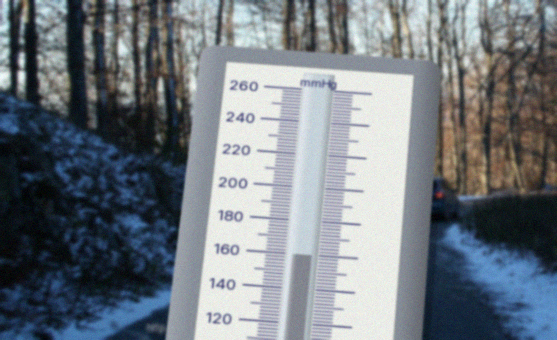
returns 160,mmHg
